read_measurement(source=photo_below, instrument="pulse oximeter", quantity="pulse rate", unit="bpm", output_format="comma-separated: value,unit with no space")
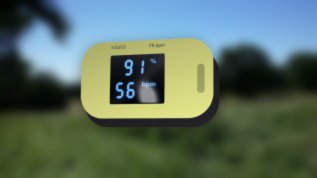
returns 56,bpm
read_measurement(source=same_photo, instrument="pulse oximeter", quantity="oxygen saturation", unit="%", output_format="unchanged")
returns 91,%
